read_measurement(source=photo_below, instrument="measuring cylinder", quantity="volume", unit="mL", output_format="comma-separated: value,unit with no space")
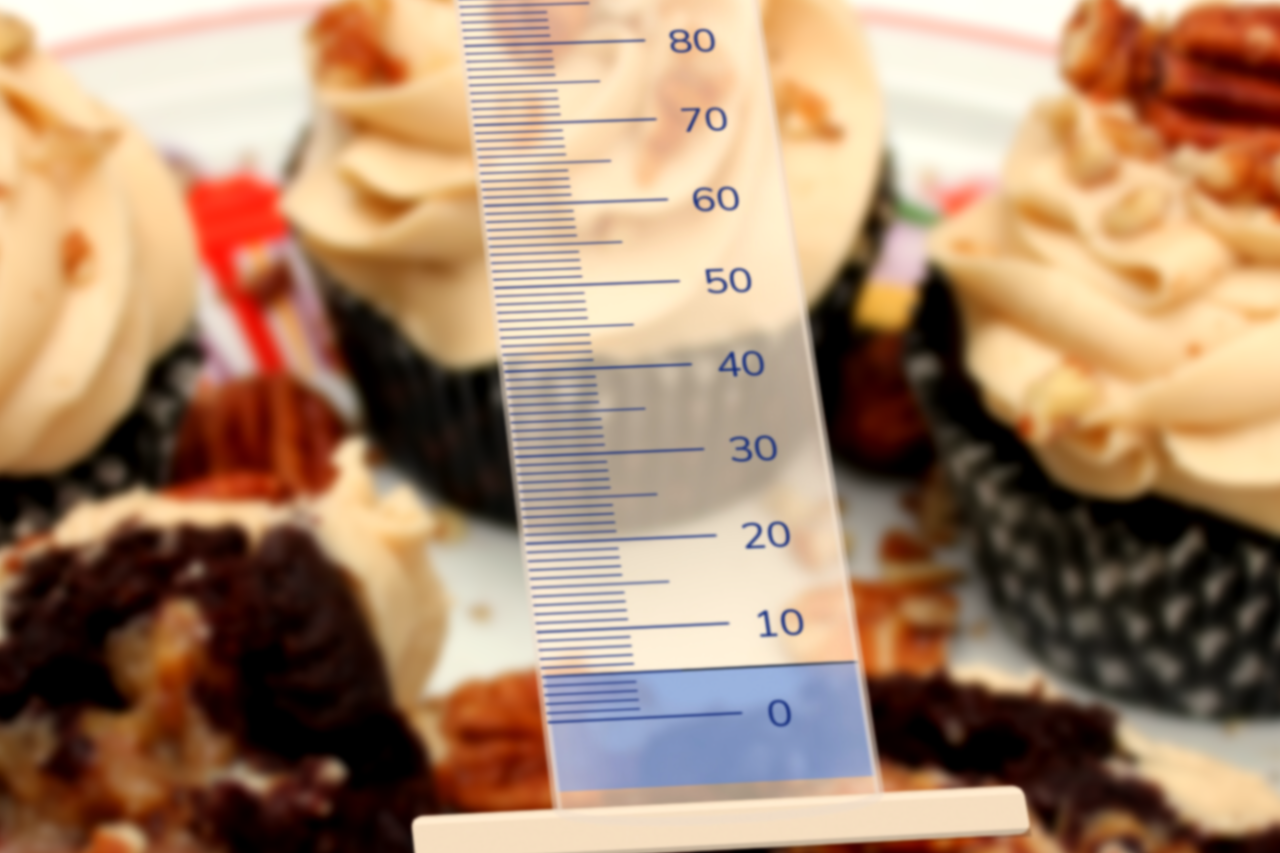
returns 5,mL
